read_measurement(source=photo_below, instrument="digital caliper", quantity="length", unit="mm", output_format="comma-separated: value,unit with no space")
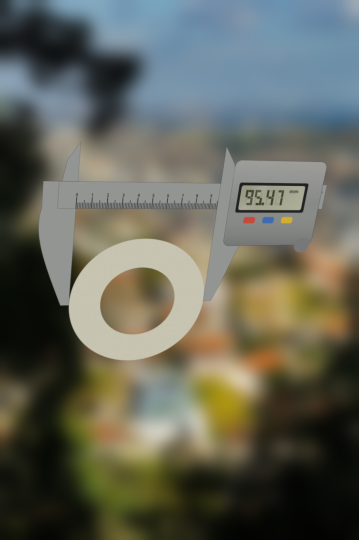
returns 95.47,mm
